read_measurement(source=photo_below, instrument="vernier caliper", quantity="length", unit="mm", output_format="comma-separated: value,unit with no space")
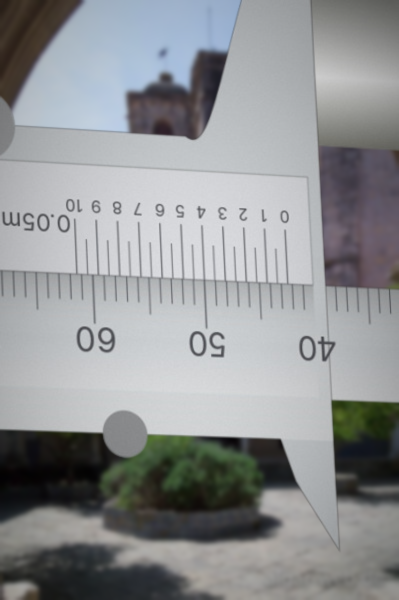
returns 42.4,mm
